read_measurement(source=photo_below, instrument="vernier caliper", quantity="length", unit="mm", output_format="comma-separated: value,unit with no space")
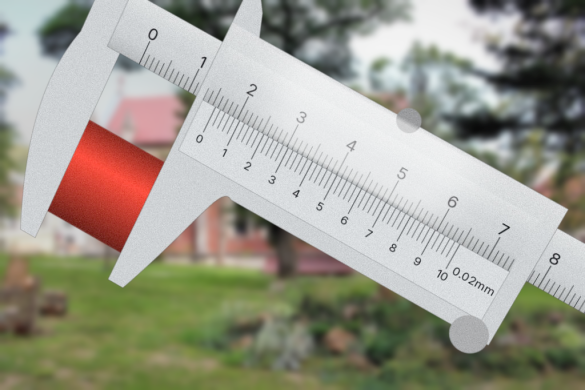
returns 15.6,mm
